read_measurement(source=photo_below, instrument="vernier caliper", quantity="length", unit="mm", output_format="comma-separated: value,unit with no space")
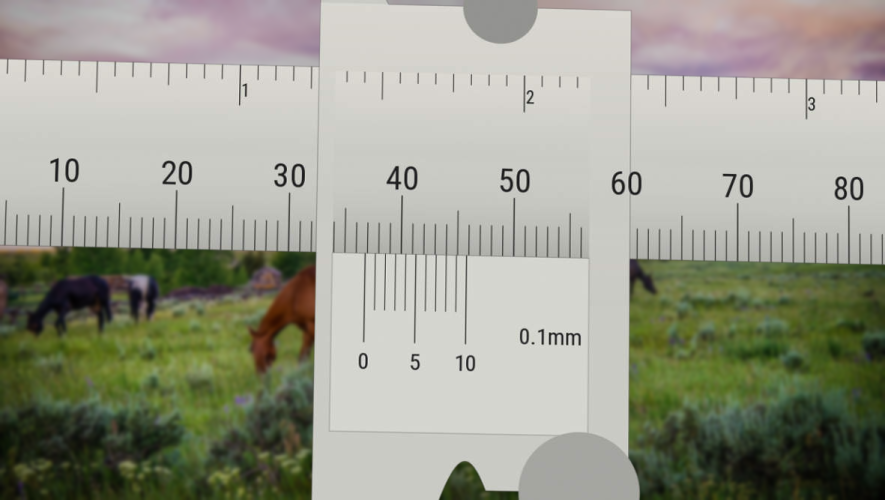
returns 36.8,mm
